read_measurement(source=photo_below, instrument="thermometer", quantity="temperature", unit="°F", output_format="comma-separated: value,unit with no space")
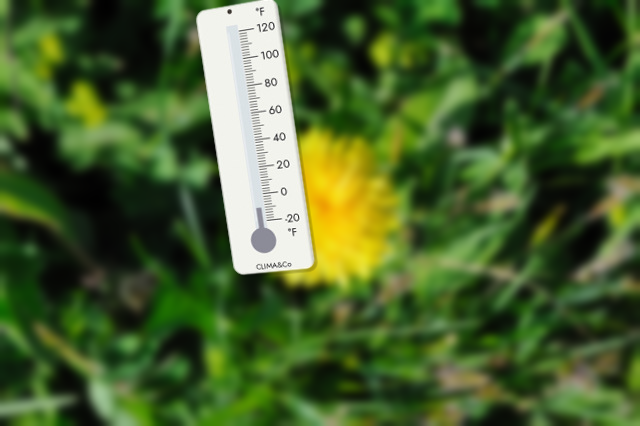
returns -10,°F
